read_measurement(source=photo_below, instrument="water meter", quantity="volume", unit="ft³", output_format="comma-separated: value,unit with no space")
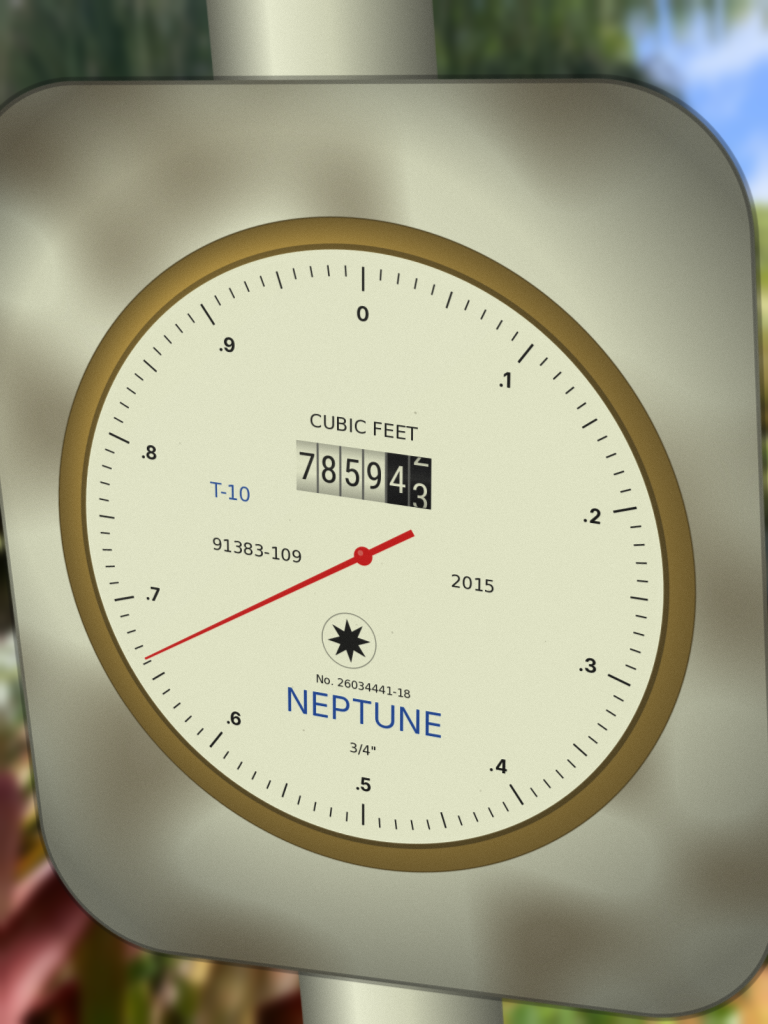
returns 785942.66,ft³
